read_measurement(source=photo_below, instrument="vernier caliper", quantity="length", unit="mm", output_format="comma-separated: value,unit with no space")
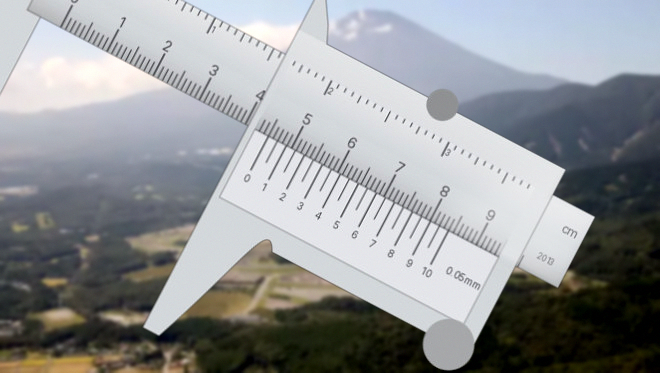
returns 45.0,mm
